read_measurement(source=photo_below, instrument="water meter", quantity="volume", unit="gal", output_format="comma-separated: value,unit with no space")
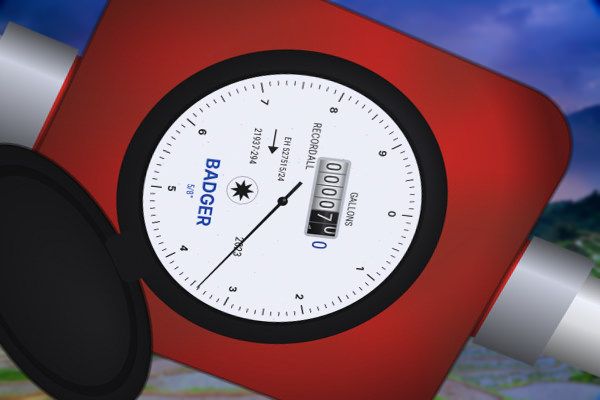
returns 703.4,gal
